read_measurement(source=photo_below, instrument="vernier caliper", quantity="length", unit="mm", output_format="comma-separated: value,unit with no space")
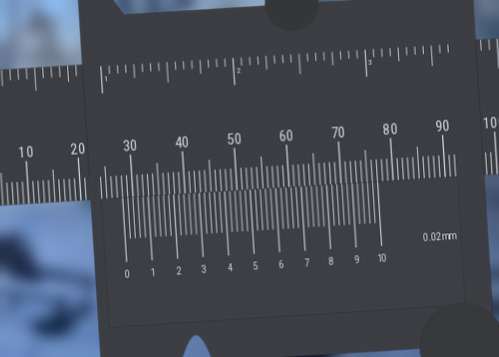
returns 28.0,mm
